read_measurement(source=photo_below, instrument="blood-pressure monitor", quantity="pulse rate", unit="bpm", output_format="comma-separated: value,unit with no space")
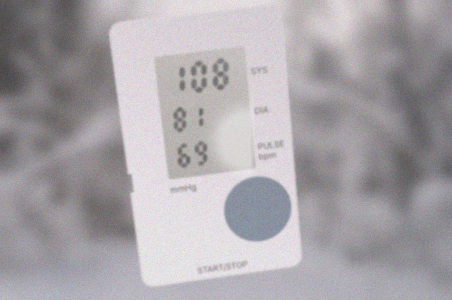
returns 69,bpm
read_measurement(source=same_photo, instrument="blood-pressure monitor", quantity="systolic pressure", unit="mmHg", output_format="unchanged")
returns 108,mmHg
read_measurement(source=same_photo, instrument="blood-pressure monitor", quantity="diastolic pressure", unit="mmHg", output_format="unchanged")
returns 81,mmHg
